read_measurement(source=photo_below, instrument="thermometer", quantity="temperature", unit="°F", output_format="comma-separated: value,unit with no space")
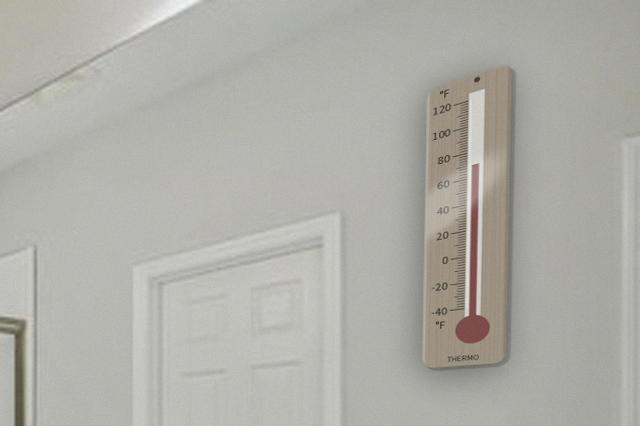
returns 70,°F
